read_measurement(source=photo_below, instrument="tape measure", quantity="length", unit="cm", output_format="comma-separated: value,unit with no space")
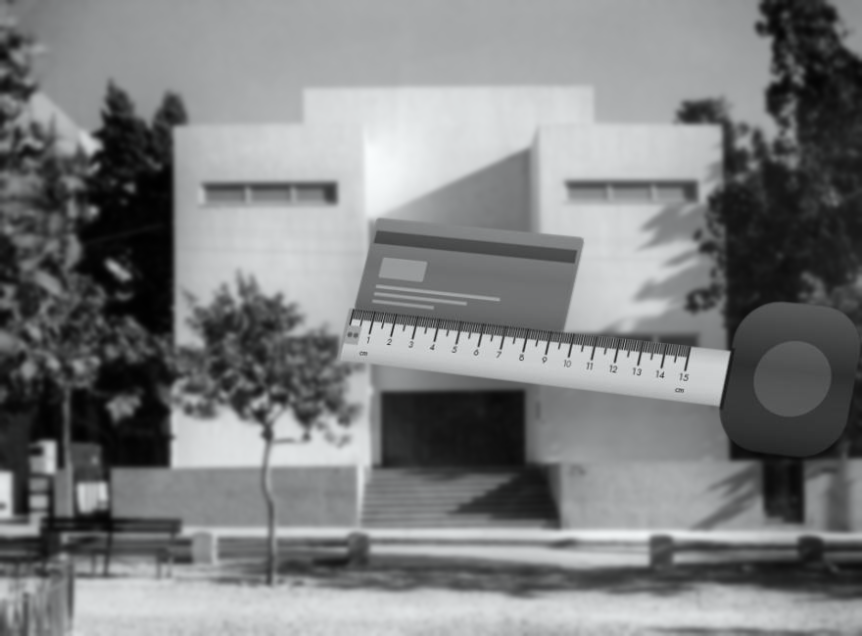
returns 9.5,cm
